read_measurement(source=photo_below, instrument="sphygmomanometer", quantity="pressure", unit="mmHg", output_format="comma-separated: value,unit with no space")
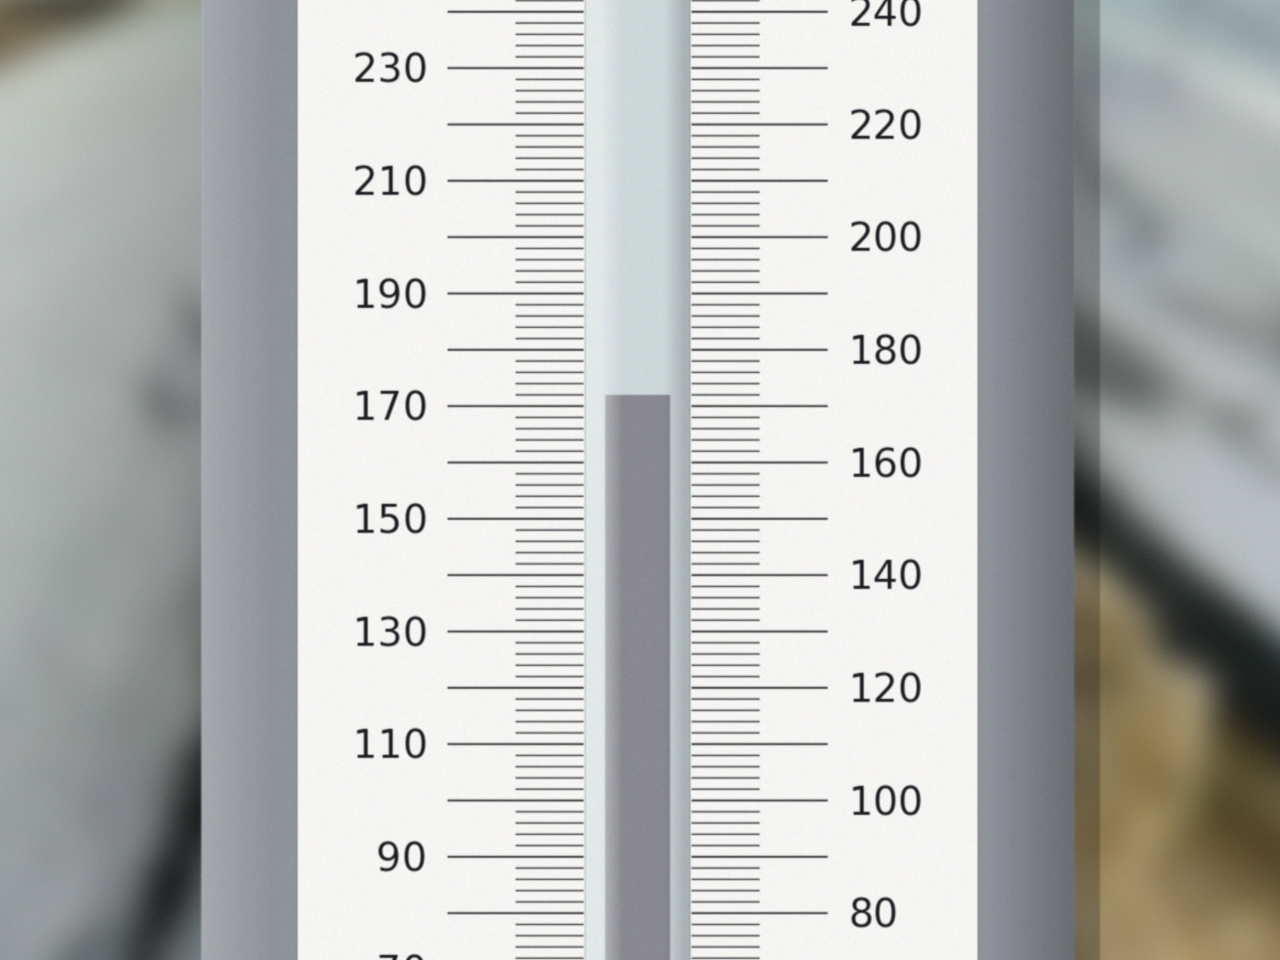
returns 172,mmHg
